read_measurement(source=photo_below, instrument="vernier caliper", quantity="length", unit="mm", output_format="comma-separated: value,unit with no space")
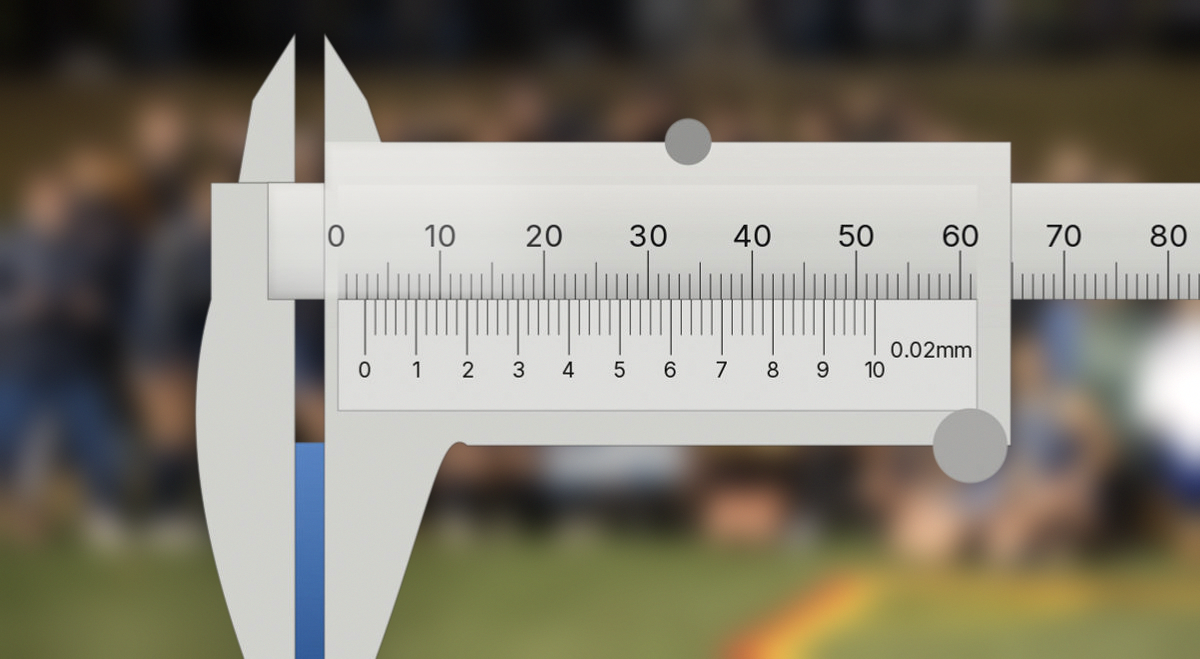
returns 2.8,mm
